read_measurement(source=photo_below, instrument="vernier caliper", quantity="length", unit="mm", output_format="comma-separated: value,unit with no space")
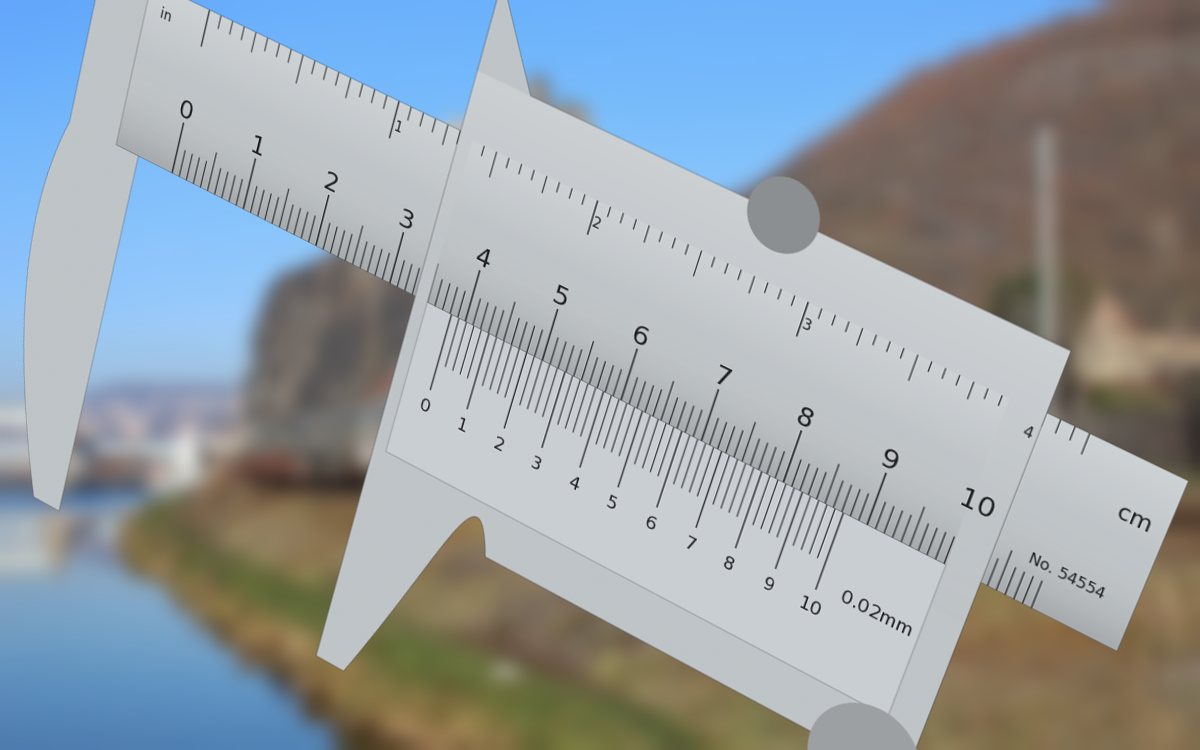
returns 38.2,mm
